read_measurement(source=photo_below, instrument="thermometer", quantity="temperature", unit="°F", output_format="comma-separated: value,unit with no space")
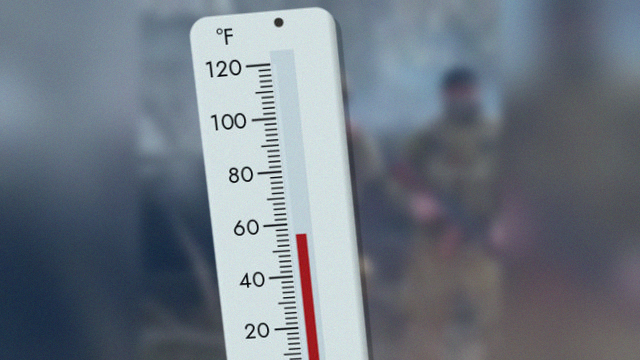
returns 56,°F
